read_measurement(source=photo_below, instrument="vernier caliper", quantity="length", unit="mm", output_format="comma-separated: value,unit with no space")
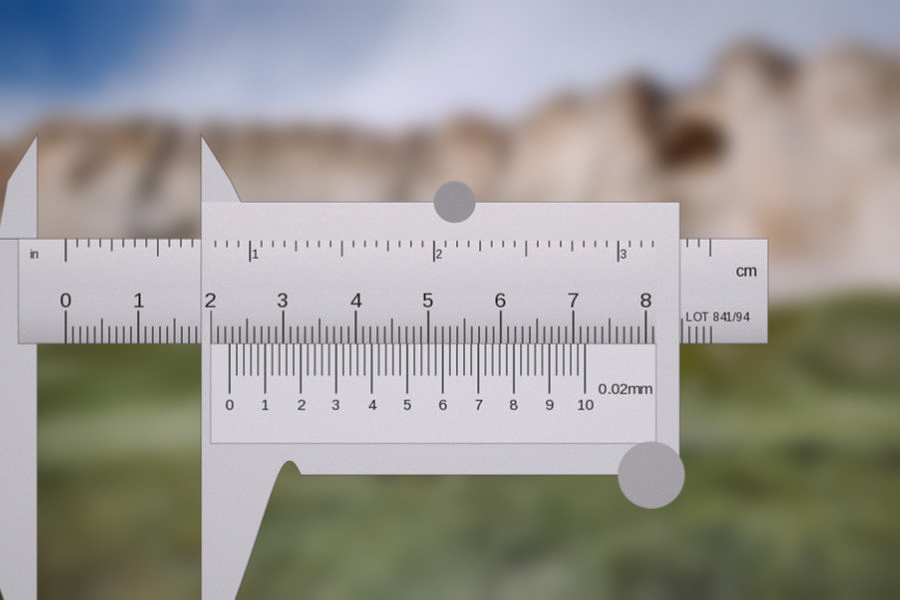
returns 22.6,mm
